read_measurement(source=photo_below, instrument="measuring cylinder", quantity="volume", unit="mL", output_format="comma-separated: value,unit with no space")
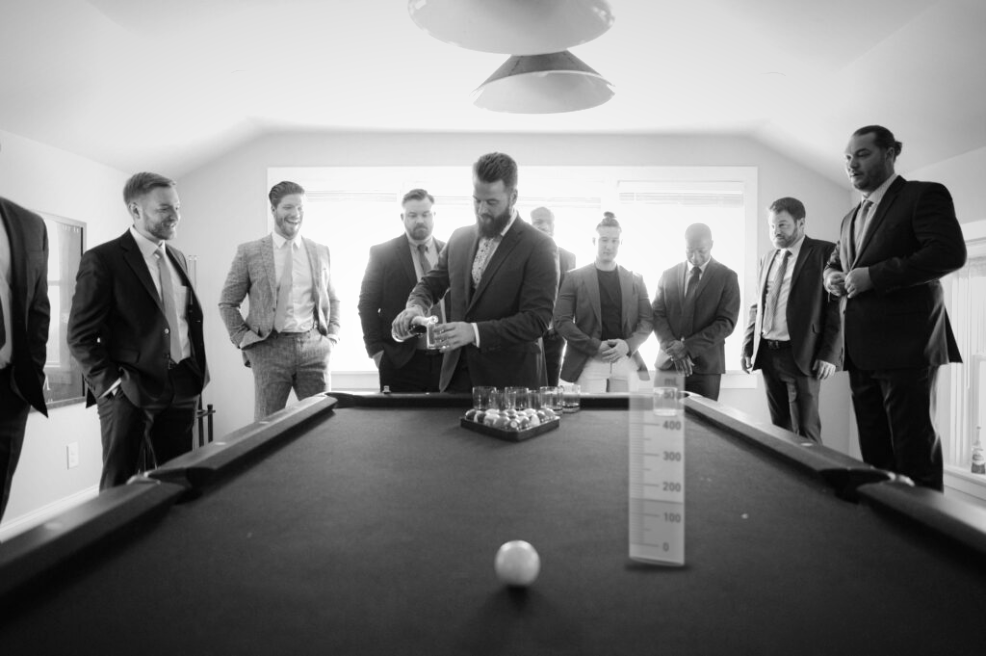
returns 150,mL
